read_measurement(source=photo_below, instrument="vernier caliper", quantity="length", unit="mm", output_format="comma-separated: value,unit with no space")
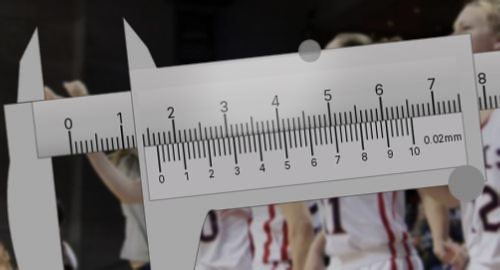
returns 16.5,mm
